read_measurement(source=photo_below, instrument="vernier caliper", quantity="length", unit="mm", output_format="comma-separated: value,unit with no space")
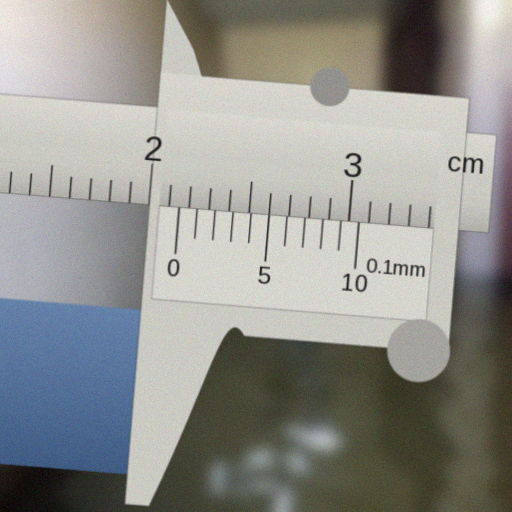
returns 21.5,mm
